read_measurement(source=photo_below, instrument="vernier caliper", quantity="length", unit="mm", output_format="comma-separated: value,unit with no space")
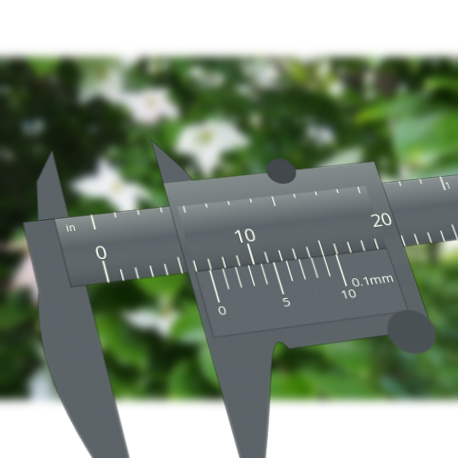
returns 6.9,mm
